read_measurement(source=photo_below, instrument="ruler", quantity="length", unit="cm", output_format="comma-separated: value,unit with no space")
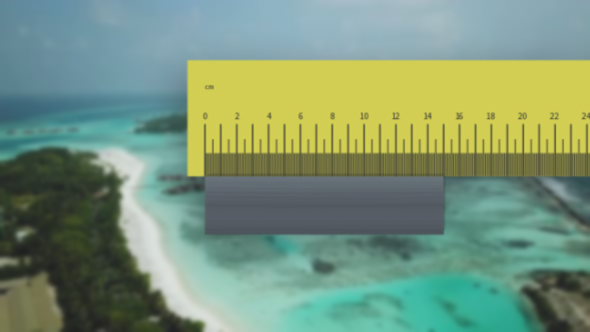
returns 15,cm
